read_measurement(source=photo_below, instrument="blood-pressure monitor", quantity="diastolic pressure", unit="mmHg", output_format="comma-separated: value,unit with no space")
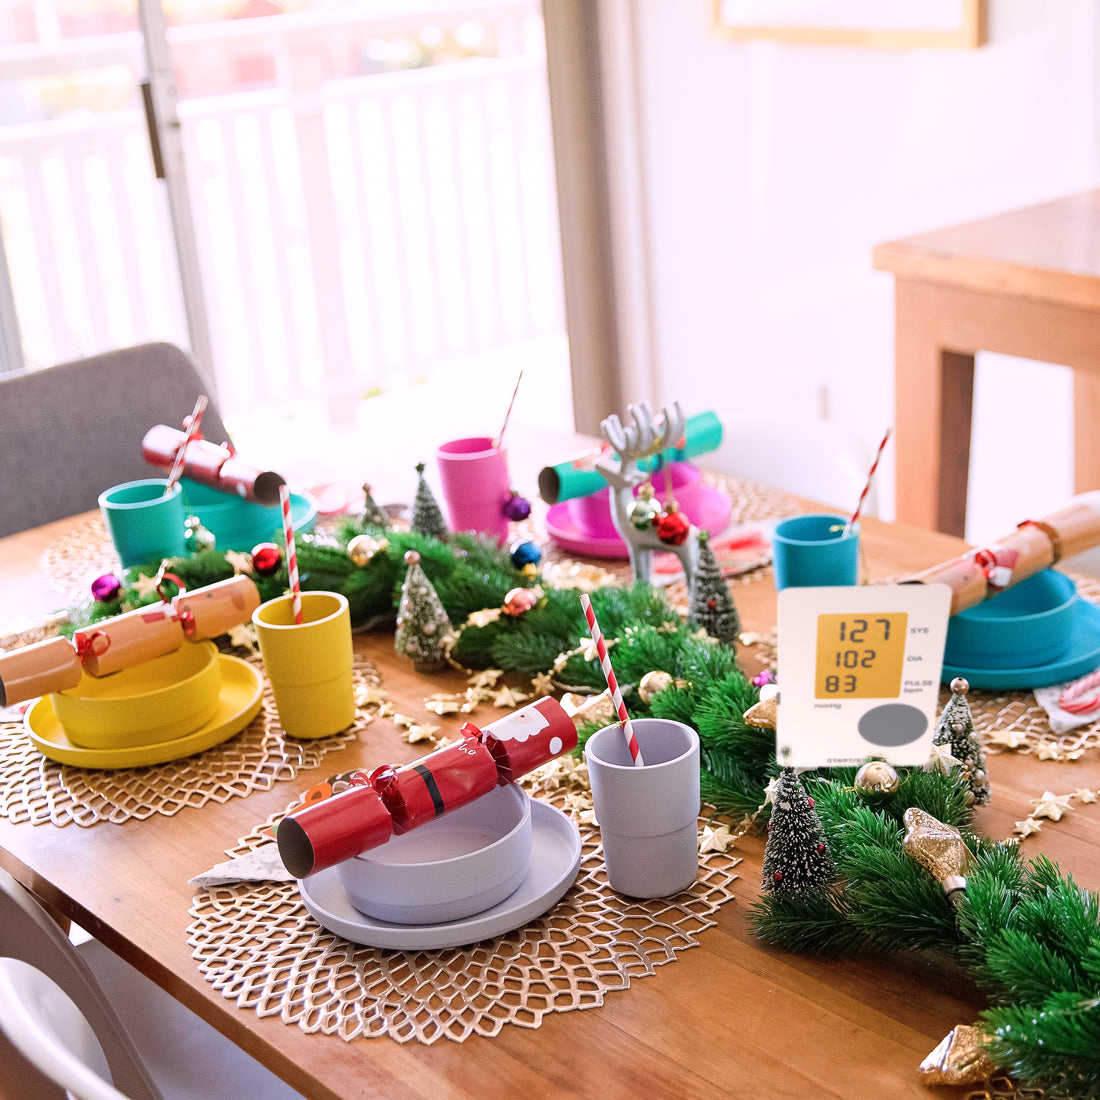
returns 102,mmHg
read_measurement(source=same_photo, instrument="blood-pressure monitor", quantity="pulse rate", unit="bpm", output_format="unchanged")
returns 83,bpm
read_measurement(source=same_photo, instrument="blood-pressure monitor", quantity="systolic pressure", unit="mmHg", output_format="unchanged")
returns 127,mmHg
